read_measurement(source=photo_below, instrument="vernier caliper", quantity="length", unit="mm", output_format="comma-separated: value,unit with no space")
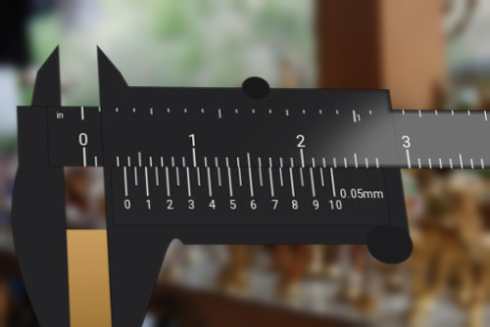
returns 3.6,mm
